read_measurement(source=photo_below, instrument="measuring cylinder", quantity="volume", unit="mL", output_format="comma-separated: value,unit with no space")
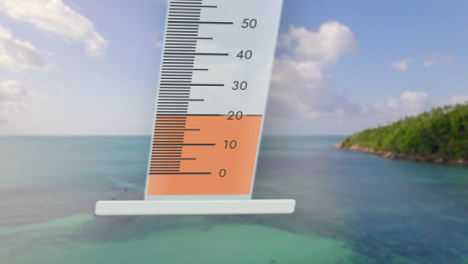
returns 20,mL
